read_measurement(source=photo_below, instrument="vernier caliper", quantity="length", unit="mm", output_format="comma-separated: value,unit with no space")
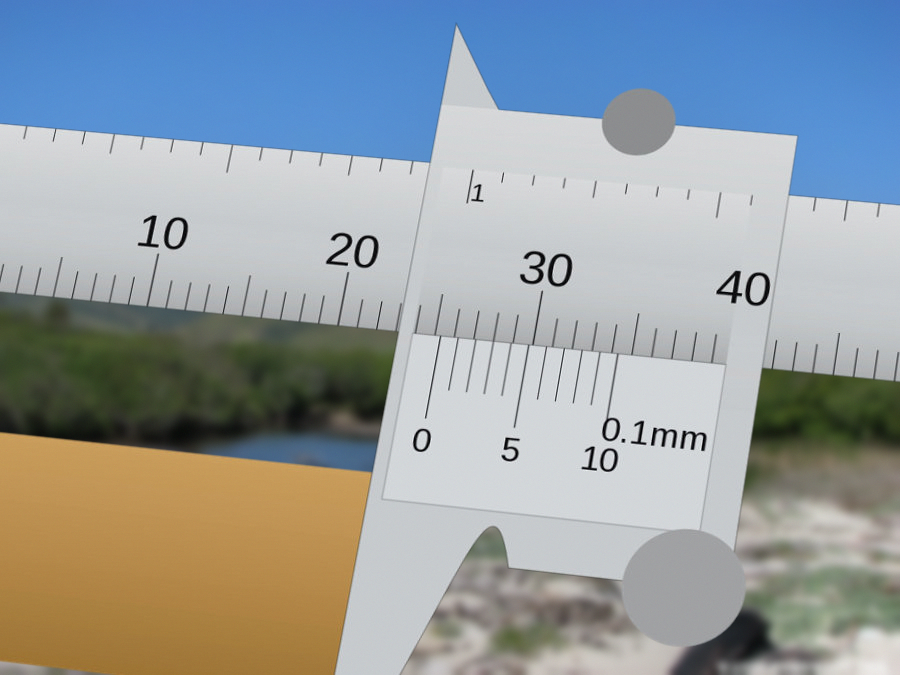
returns 25.3,mm
